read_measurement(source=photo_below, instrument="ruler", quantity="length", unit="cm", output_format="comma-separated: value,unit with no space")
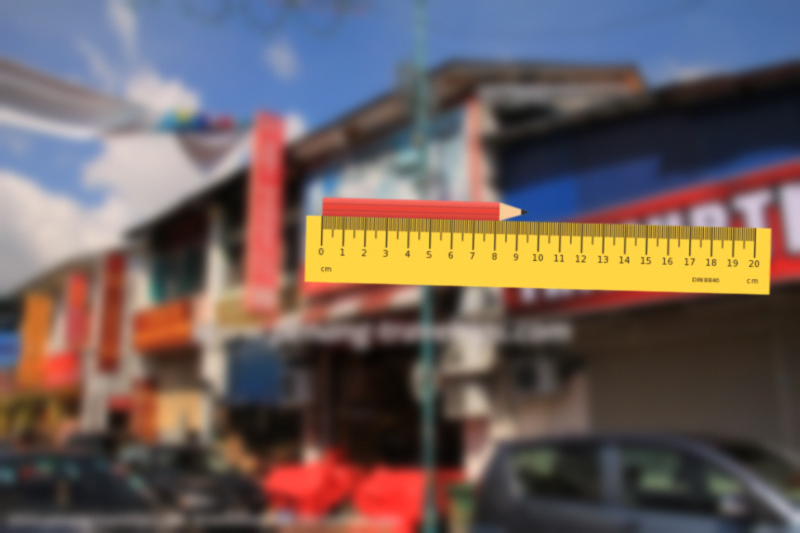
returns 9.5,cm
